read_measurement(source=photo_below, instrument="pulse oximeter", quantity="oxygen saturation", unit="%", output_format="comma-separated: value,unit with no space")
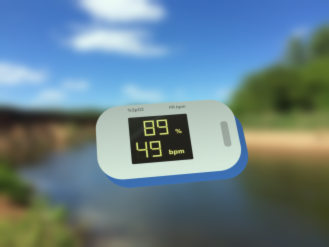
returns 89,%
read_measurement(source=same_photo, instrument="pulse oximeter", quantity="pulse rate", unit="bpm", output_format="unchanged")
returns 49,bpm
